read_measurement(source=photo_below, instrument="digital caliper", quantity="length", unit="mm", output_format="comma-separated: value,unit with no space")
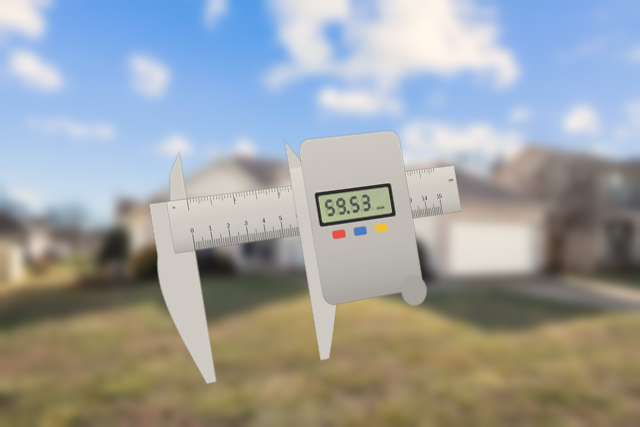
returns 59.53,mm
